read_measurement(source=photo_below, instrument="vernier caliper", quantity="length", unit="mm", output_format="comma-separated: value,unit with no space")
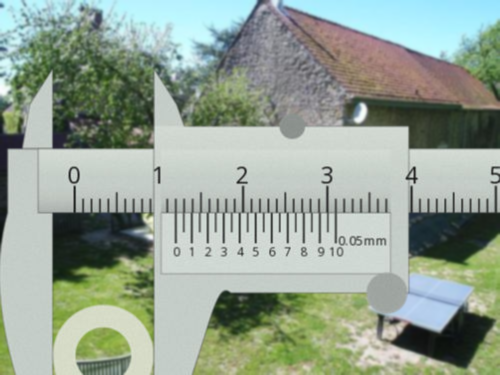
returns 12.0,mm
